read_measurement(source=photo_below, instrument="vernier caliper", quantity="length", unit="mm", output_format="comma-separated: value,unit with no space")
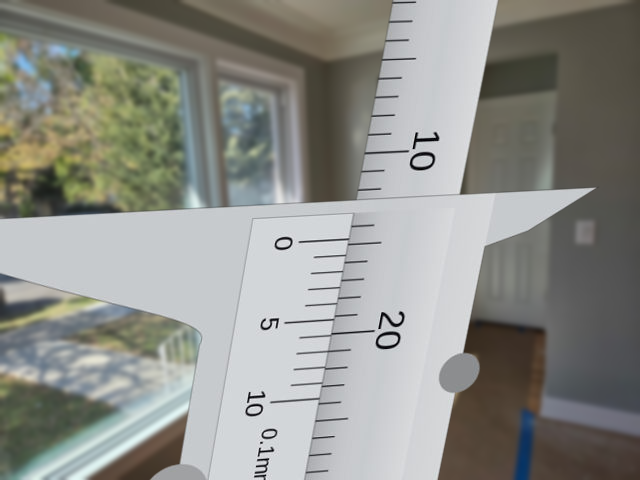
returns 14.7,mm
